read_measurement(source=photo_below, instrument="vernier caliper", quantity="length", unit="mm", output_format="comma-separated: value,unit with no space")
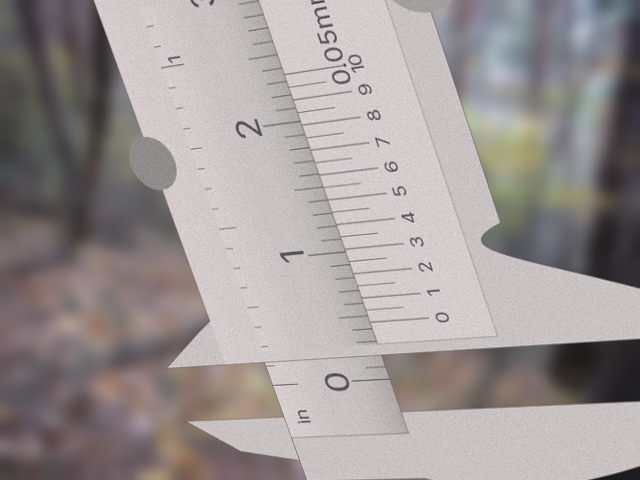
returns 4.5,mm
